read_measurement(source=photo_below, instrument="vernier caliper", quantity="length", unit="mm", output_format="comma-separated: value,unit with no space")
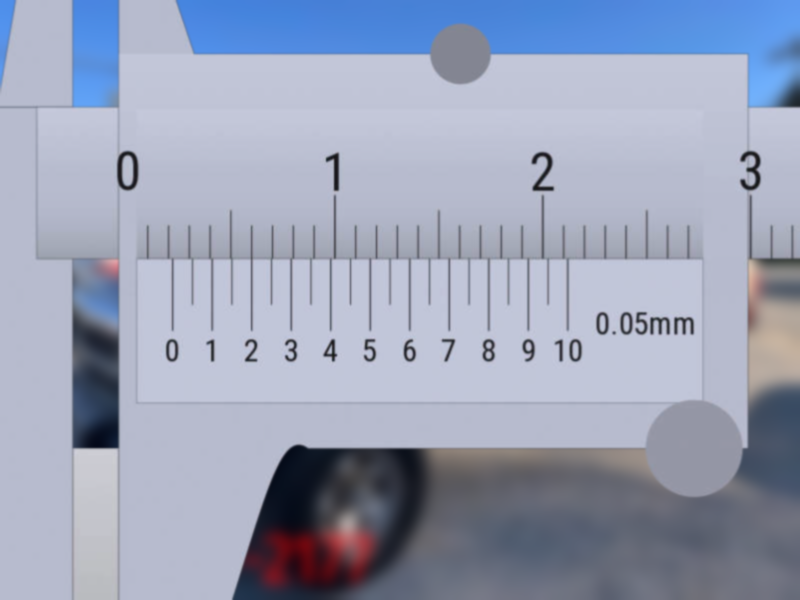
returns 2.2,mm
